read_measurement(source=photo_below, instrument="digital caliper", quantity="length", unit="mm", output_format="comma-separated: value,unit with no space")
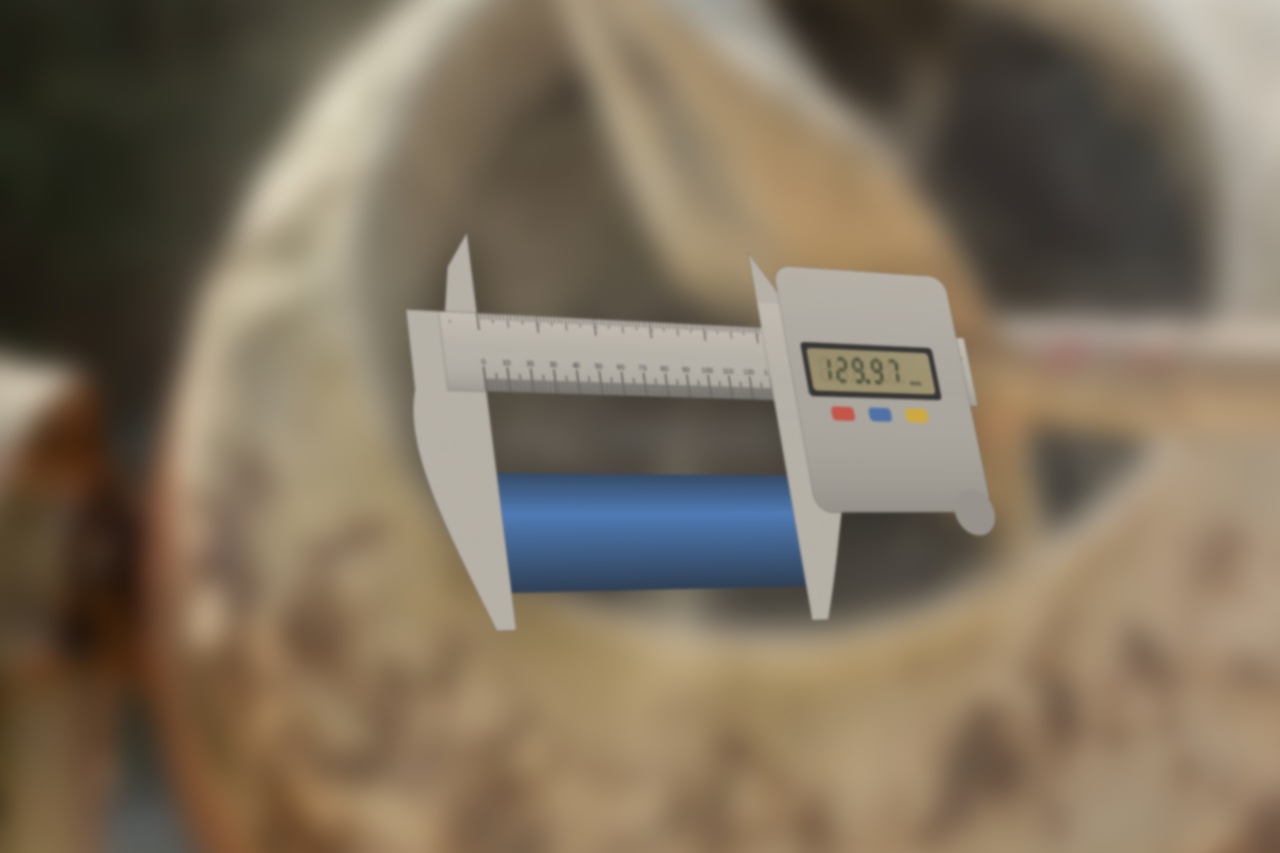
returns 129.97,mm
